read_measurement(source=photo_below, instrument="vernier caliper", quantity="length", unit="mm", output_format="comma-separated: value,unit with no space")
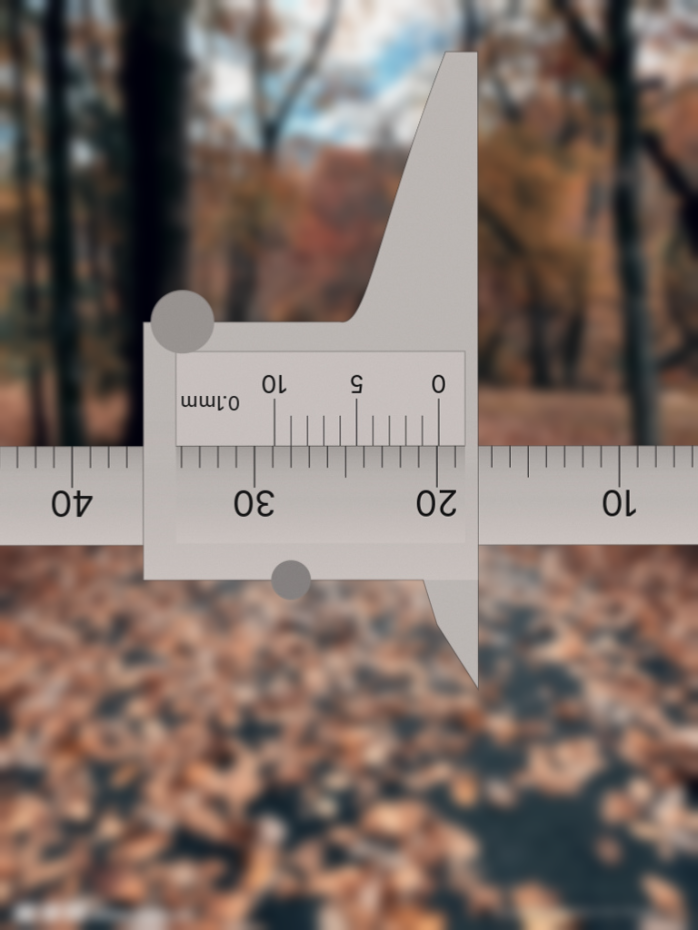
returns 19.9,mm
